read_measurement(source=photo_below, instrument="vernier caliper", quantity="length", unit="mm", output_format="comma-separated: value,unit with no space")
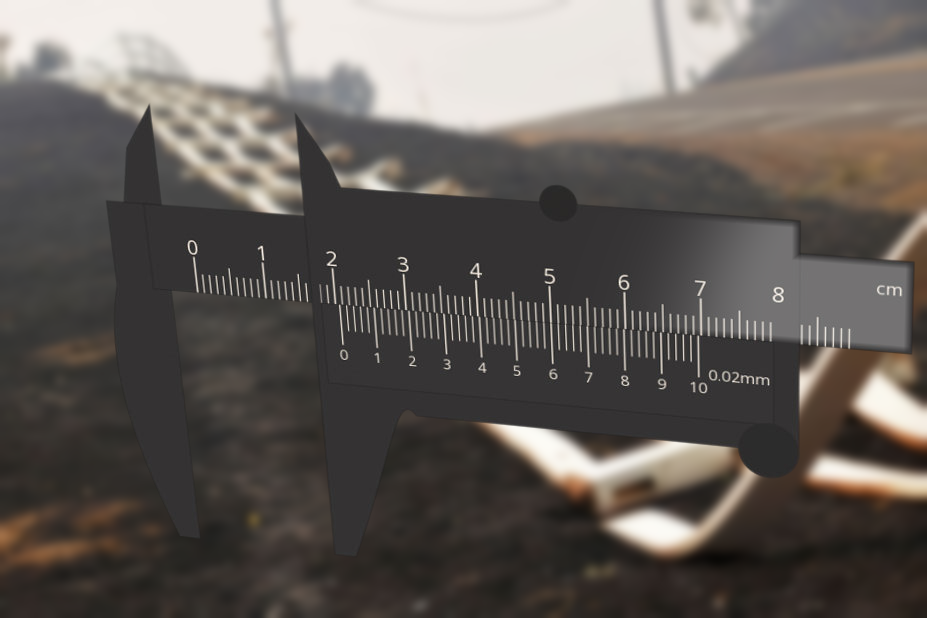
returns 20.6,mm
